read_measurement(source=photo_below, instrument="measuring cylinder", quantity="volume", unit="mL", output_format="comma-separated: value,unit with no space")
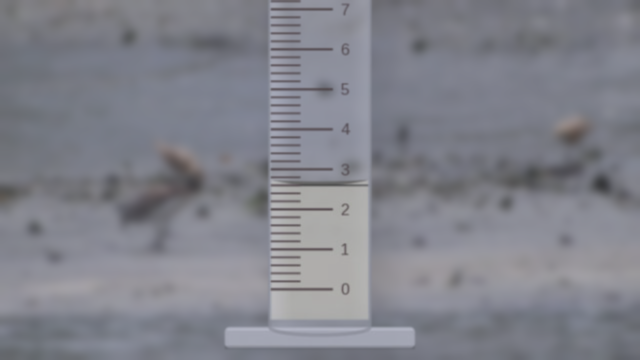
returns 2.6,mL
